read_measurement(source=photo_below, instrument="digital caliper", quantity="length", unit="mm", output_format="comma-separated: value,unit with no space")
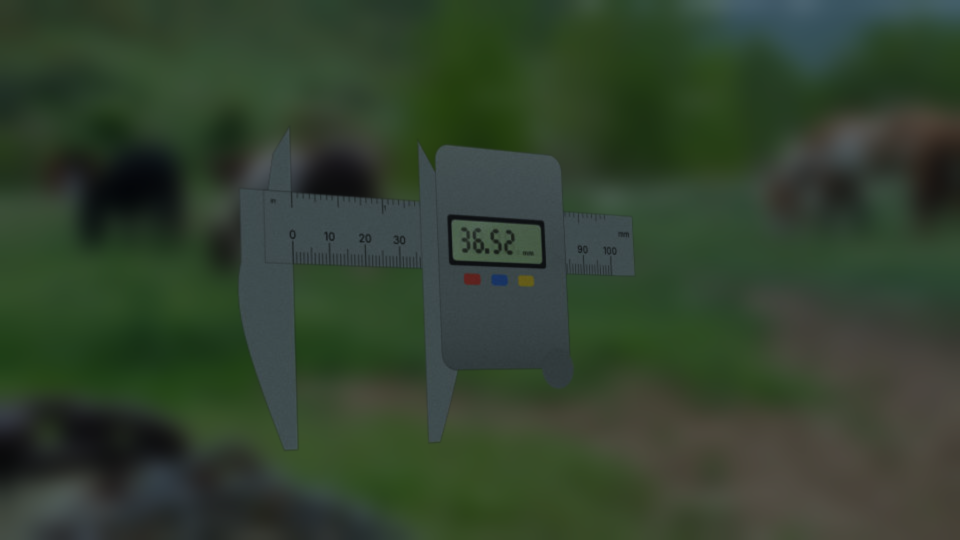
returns 36.52,mm
